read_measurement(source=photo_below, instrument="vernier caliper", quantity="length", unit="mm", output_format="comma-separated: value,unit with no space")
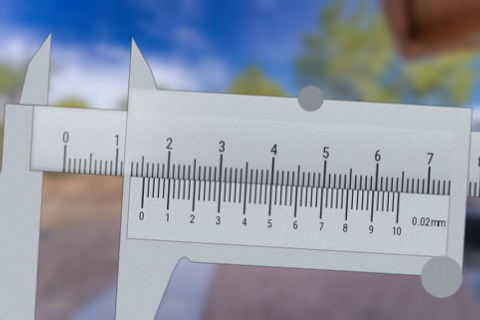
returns 15.4,mm
